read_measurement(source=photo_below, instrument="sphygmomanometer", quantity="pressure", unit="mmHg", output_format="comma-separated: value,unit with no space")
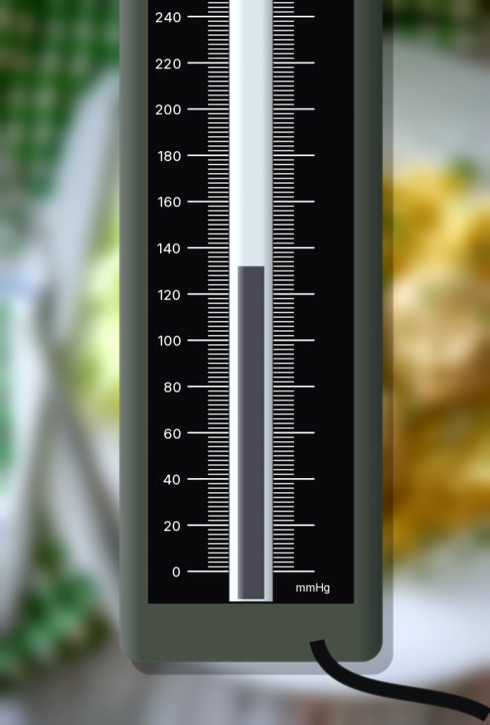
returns 132,mmHg
